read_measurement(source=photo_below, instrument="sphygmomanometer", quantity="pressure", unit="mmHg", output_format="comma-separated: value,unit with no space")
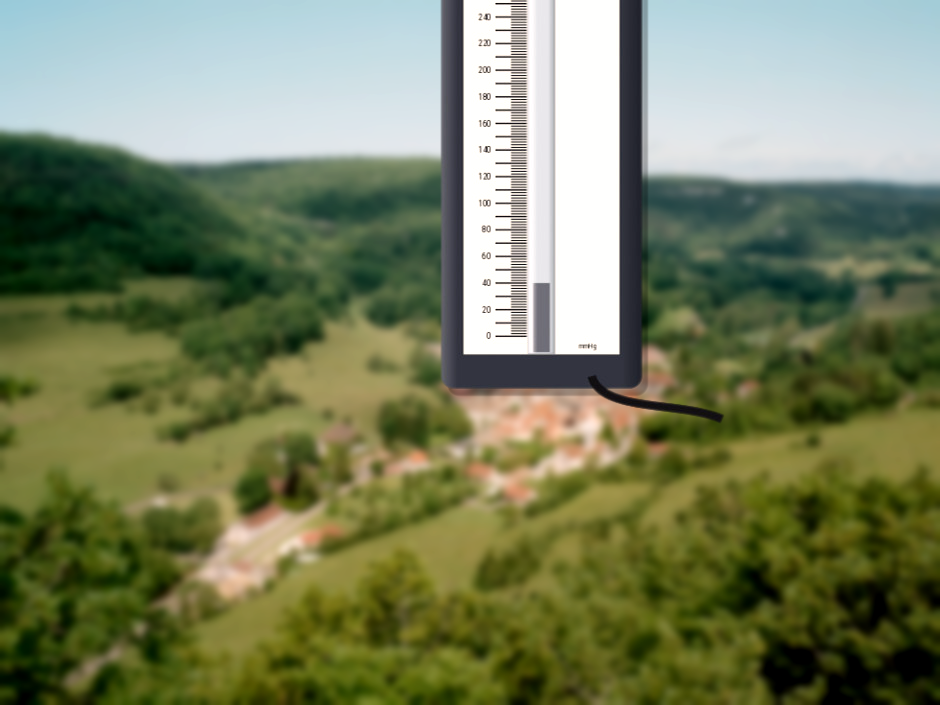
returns 40,mmHg
